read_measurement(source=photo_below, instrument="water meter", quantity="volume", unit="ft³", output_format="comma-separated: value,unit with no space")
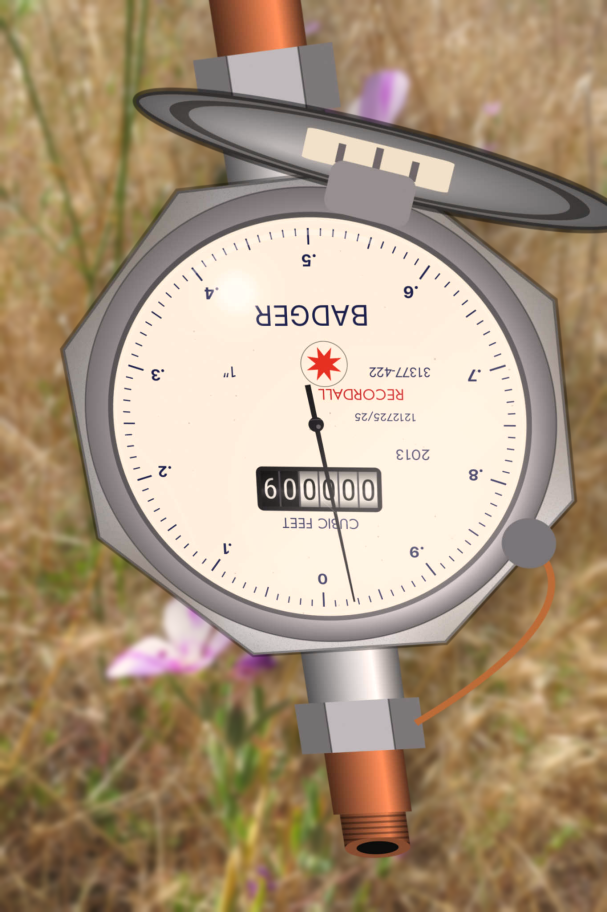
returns 8.97,ft³
